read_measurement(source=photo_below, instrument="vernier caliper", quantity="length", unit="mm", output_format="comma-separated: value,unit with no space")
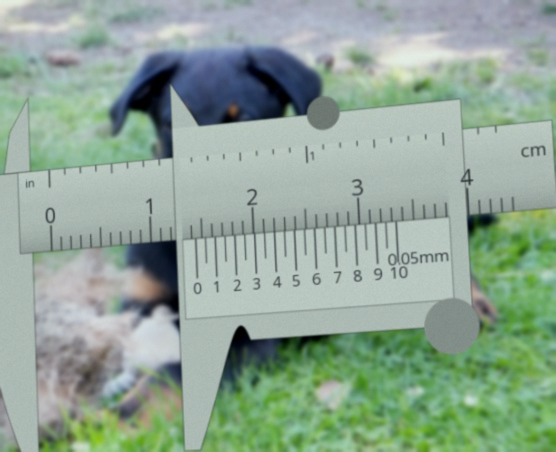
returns 14.4,mm
